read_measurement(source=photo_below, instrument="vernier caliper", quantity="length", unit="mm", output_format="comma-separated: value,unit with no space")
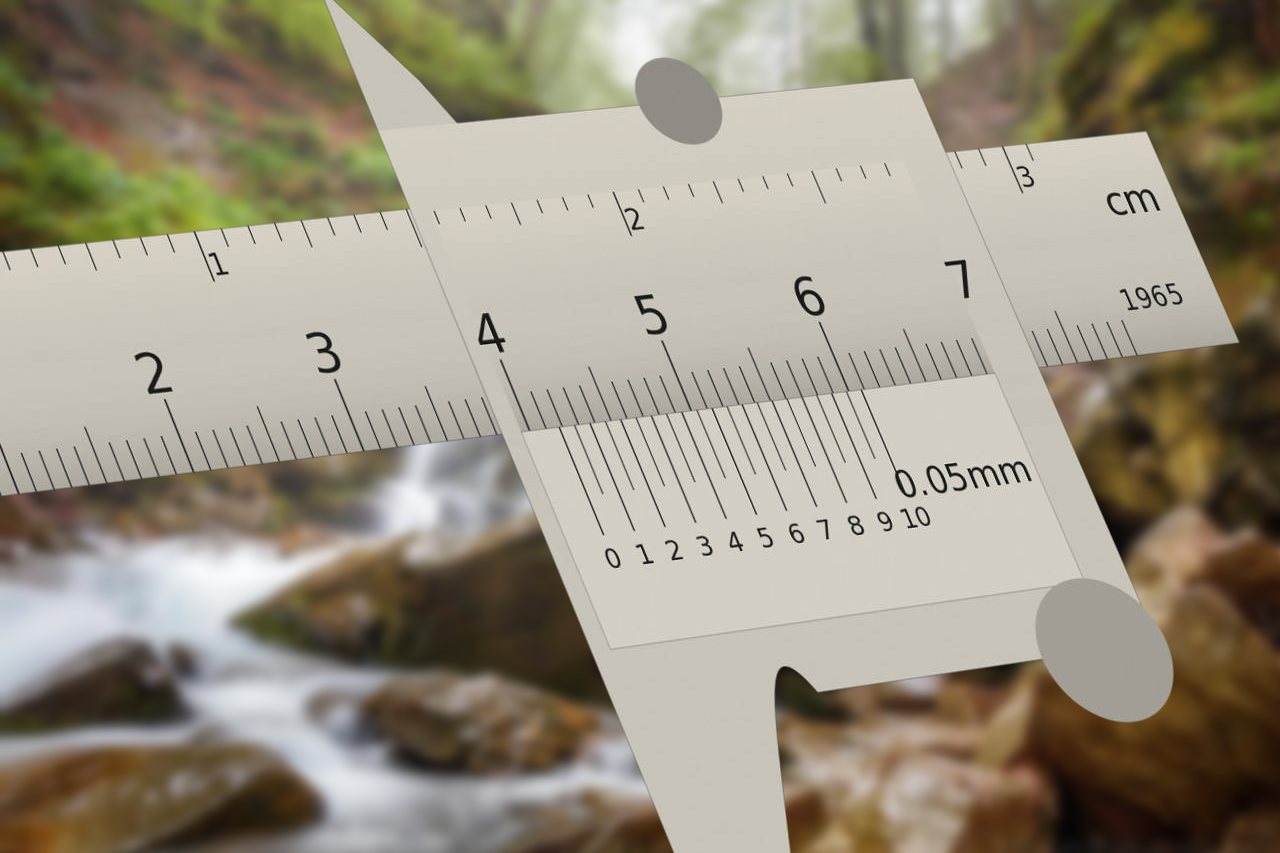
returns 41.8,mm
